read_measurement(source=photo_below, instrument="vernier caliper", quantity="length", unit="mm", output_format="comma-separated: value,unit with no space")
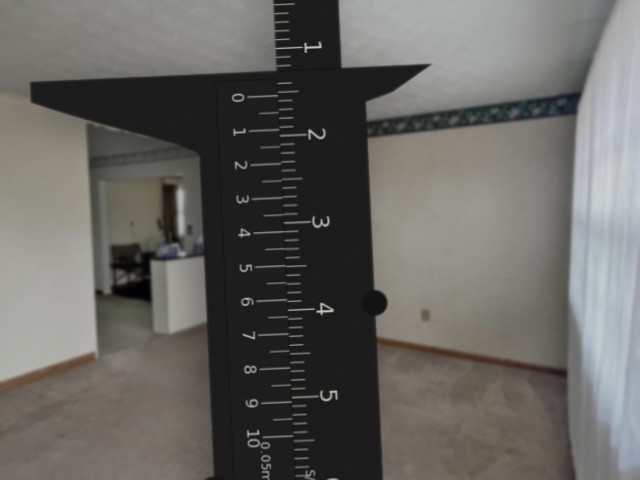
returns 15.4,mm
